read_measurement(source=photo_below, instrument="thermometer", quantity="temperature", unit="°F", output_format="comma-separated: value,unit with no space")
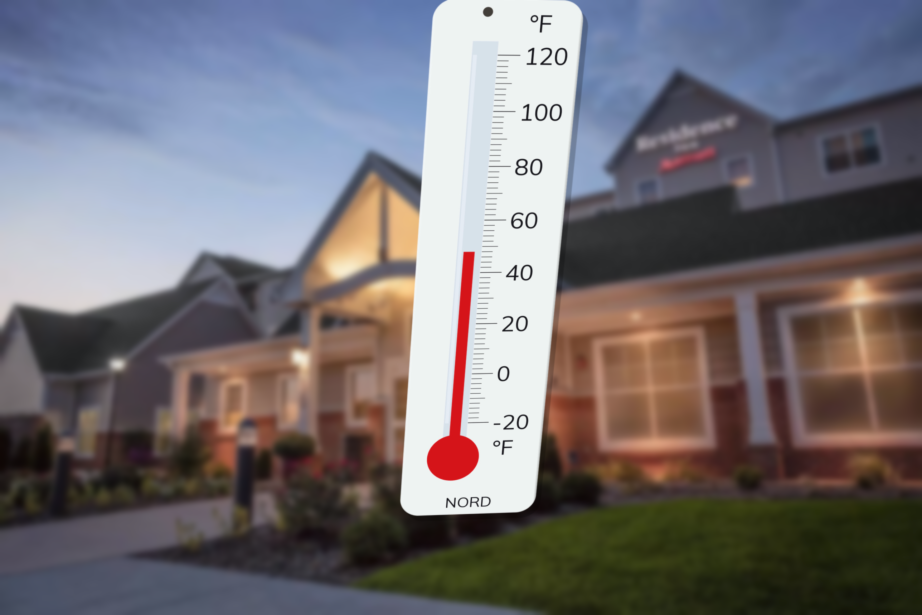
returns 48,°F
